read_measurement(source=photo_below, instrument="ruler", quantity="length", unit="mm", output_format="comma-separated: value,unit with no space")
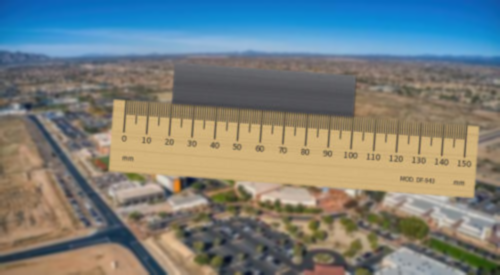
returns 80,mm
